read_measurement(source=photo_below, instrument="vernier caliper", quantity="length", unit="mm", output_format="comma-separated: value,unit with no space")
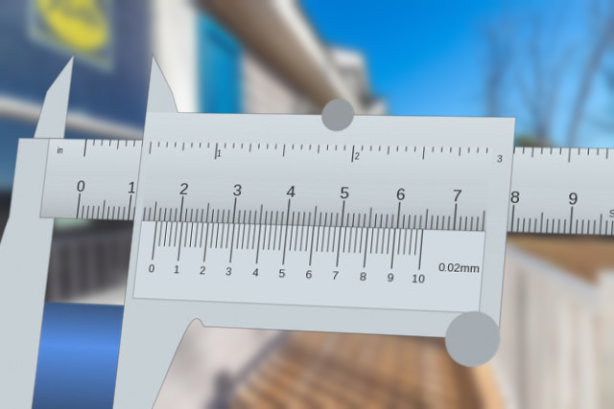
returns 15.5,mm
